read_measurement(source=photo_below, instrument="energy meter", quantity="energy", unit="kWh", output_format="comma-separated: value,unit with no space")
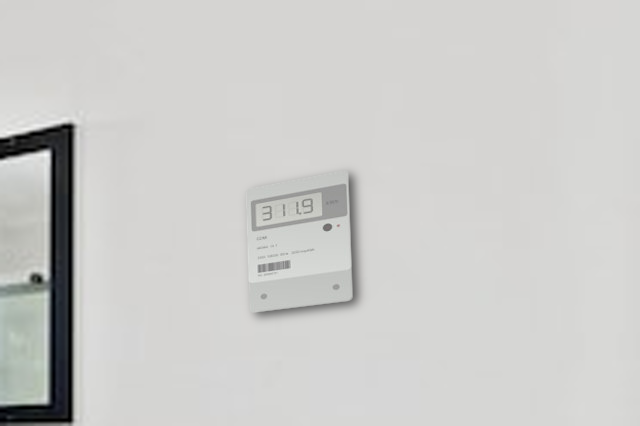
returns 311.9,kWh
